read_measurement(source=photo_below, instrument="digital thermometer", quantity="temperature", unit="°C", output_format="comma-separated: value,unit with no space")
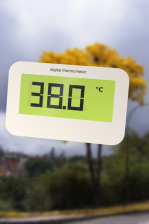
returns 38.0,°C
